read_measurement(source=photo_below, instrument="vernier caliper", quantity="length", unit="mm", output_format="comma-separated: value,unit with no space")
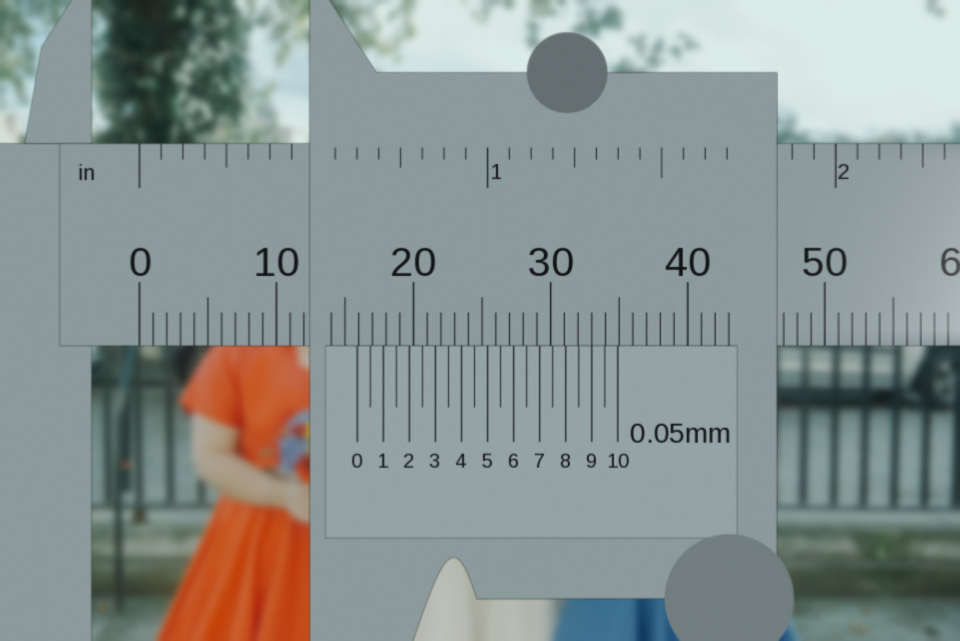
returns 15.9,mm
